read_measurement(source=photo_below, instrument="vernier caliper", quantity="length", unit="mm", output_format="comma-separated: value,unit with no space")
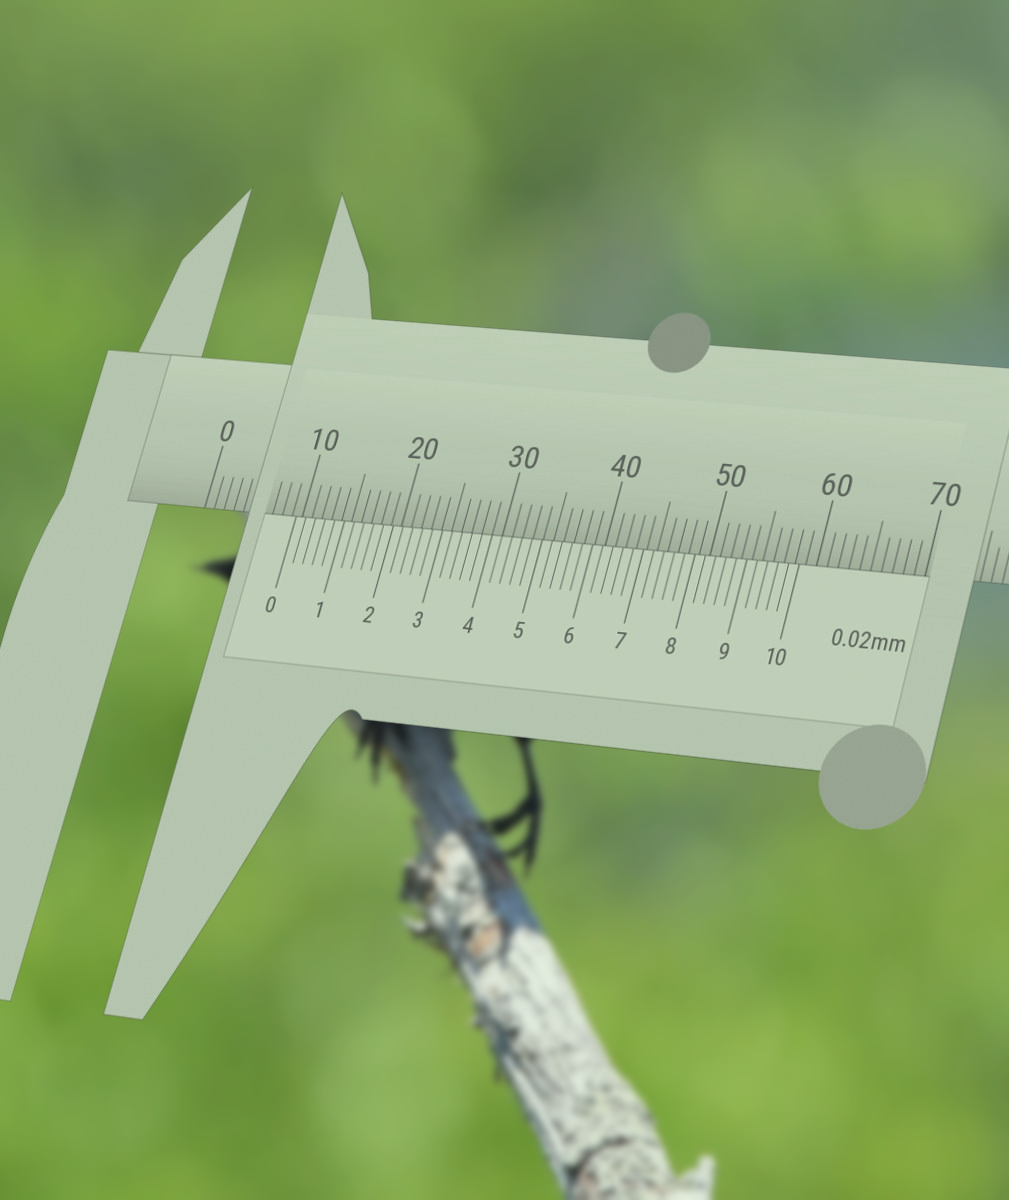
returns 9.4,mm
